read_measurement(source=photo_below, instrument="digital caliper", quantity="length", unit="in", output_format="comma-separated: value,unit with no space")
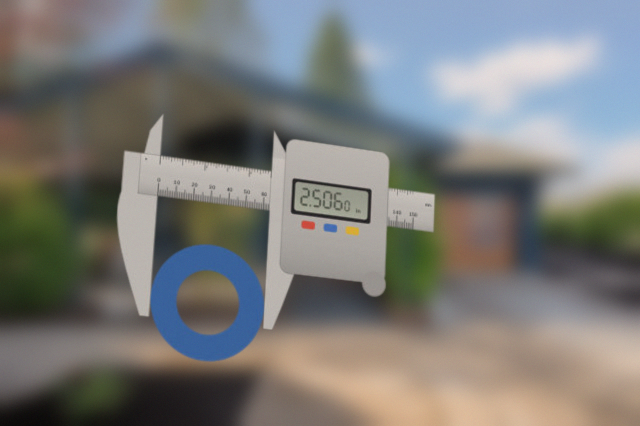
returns 2.5060,in
